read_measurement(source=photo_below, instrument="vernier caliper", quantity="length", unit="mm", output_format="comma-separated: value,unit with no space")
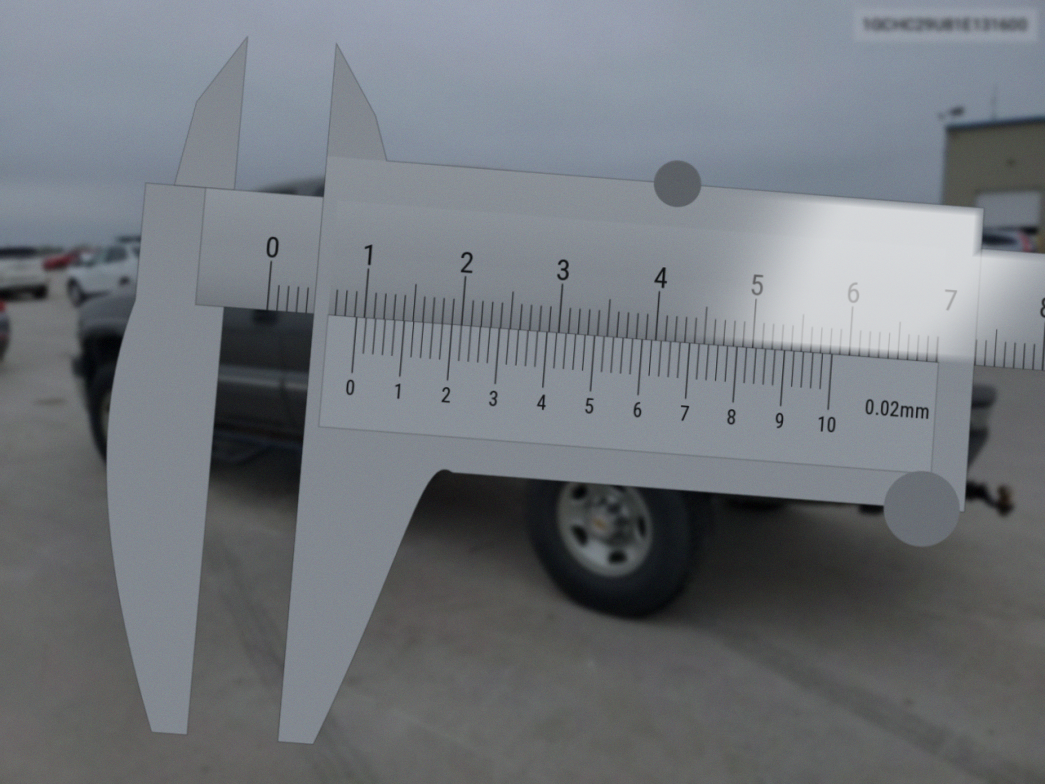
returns 9.2,mm
